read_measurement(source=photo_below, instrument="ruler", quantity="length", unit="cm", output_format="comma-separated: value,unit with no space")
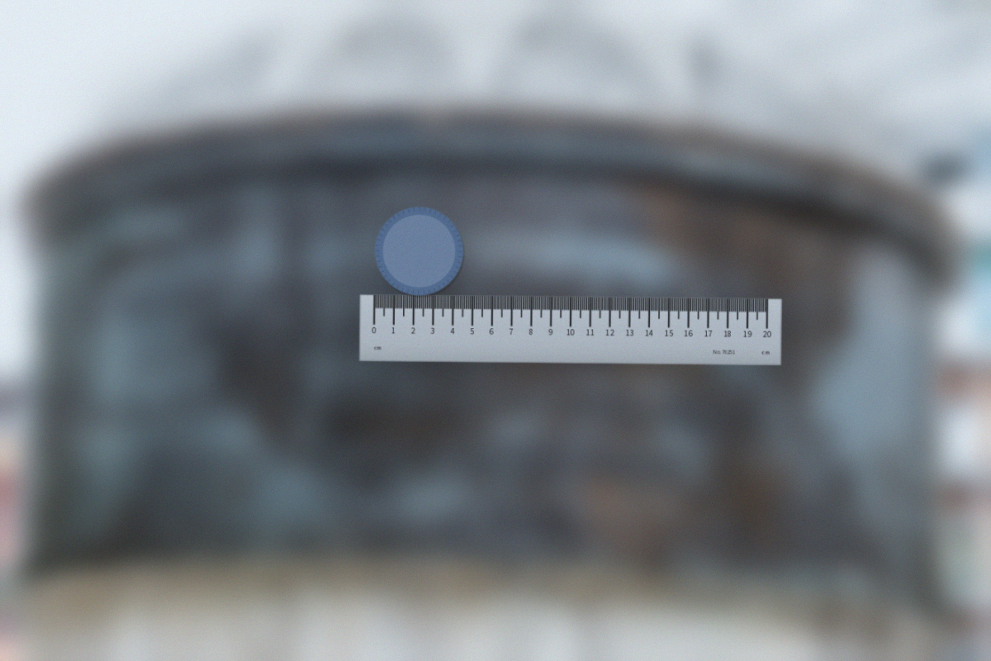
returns 4.5,cm
